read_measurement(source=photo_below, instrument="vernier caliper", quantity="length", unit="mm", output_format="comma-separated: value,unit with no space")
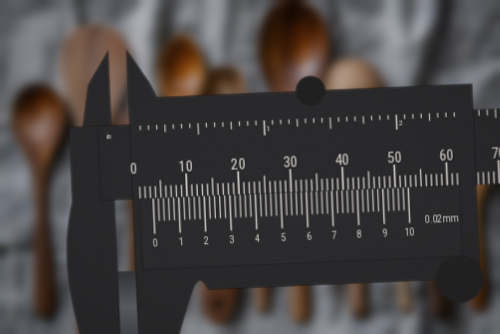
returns 3.5,mm
